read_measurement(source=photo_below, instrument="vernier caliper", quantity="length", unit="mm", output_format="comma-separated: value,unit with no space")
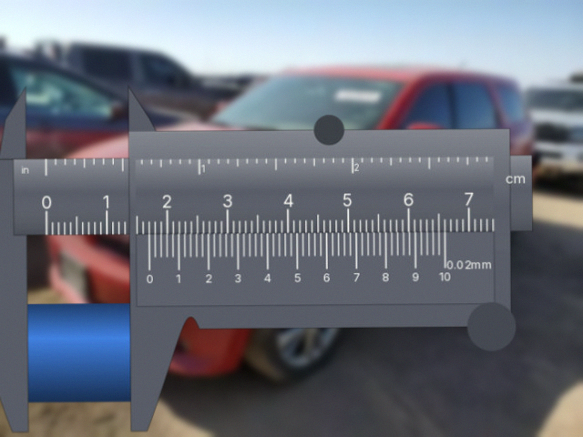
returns 17.0,mm
